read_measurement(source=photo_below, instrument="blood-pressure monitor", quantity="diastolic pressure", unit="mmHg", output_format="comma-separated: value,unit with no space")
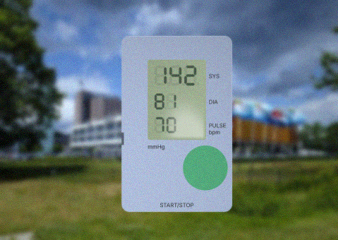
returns 81,mmHg
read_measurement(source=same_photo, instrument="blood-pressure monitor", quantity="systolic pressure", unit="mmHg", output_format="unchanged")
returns 142,mmHg
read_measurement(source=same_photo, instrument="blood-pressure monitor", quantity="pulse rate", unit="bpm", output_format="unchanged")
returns 70,bpm
